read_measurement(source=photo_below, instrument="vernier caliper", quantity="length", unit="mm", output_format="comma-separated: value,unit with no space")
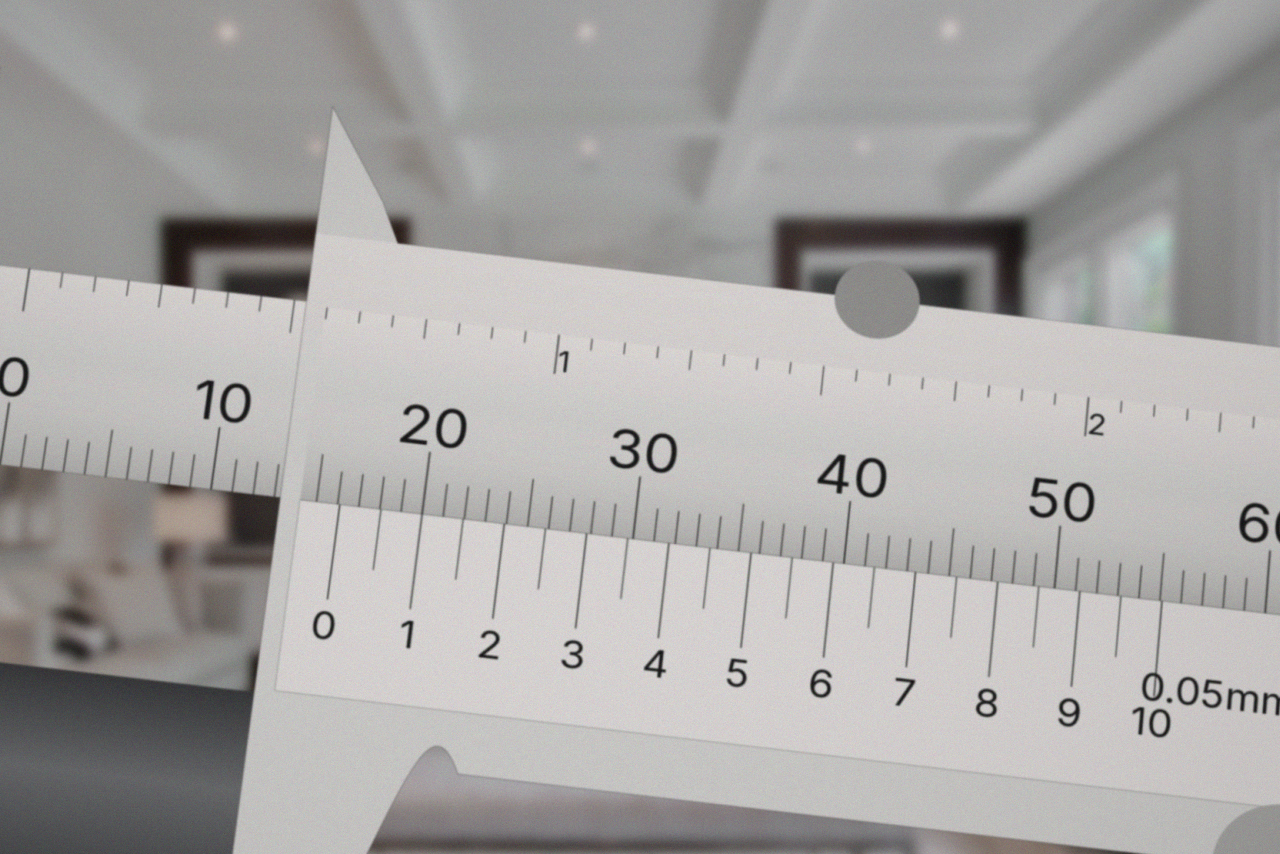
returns 16.1,mm
